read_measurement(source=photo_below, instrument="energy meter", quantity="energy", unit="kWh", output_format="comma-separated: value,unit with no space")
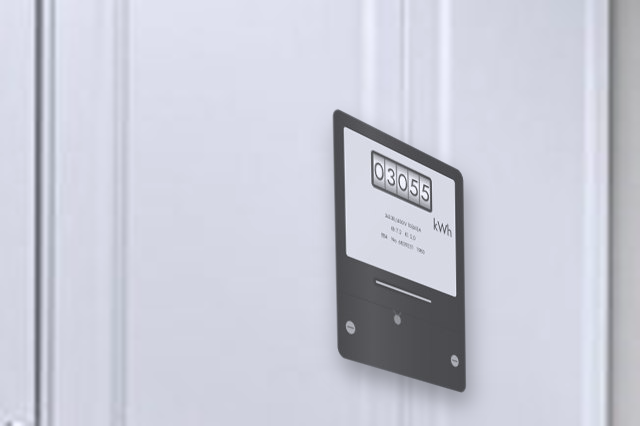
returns 3055,kWh
